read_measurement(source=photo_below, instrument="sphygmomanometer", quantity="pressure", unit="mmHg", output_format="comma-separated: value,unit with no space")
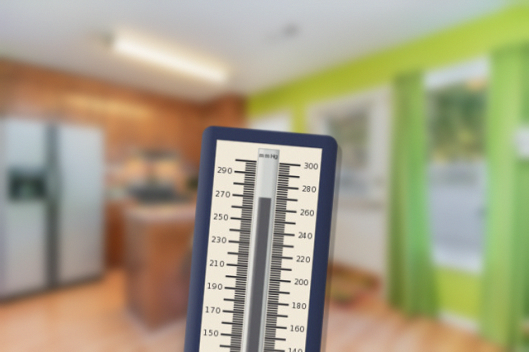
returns 270,mmHg
